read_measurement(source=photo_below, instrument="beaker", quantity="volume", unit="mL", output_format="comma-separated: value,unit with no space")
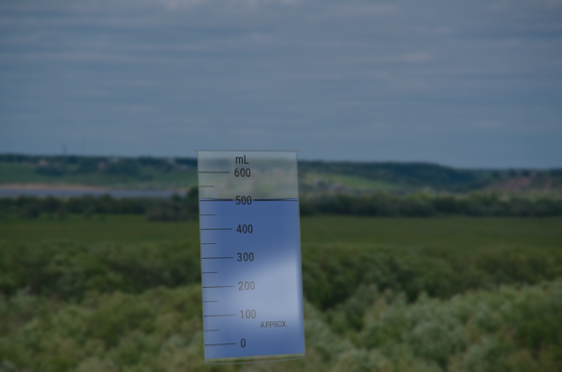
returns 500,mL
